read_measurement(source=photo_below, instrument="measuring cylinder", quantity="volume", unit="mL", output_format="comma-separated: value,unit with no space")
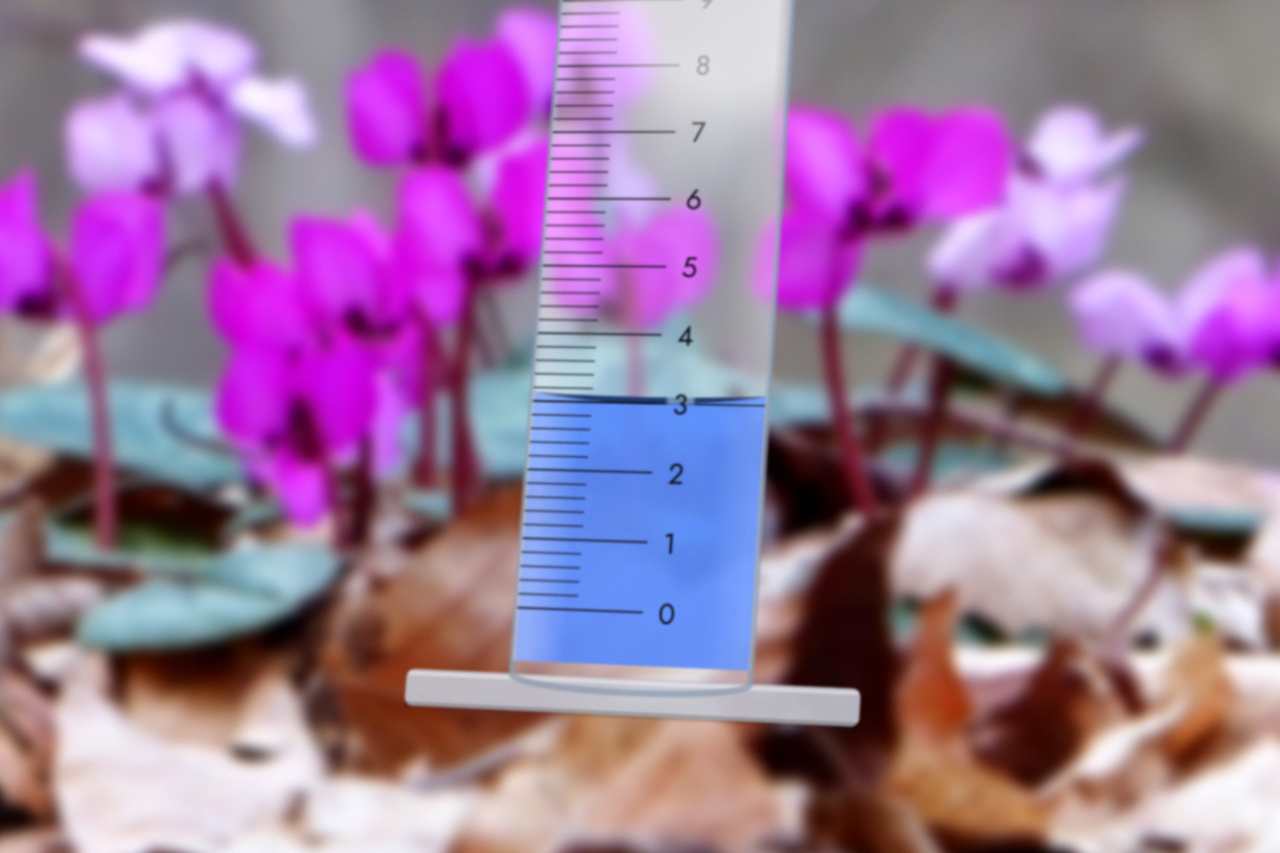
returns 3,mL
